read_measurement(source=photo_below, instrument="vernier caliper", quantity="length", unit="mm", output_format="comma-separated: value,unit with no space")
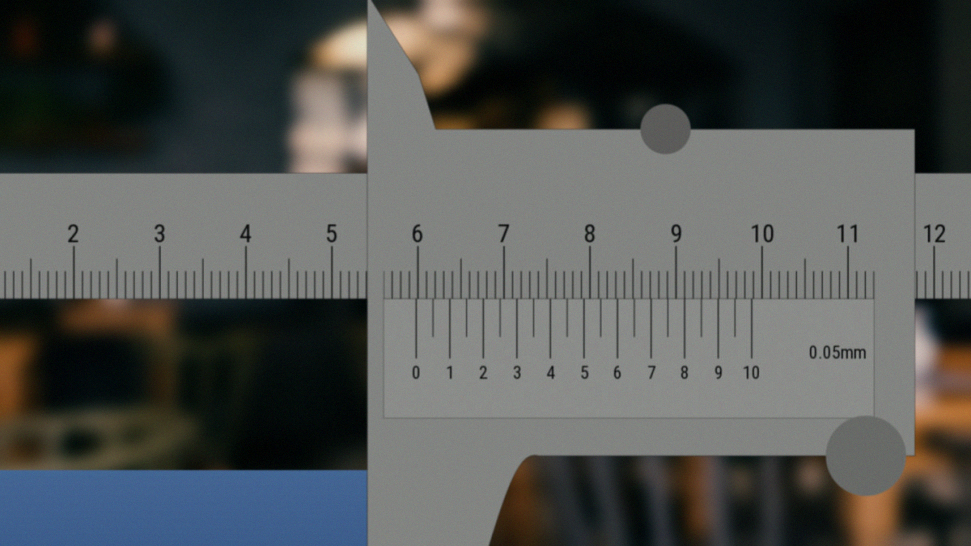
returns 59.8,mm
